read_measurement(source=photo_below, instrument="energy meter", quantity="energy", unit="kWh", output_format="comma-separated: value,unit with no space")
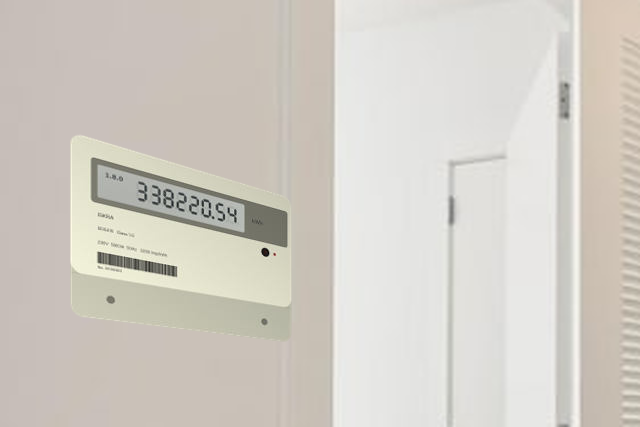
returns 338220.54,kWh
